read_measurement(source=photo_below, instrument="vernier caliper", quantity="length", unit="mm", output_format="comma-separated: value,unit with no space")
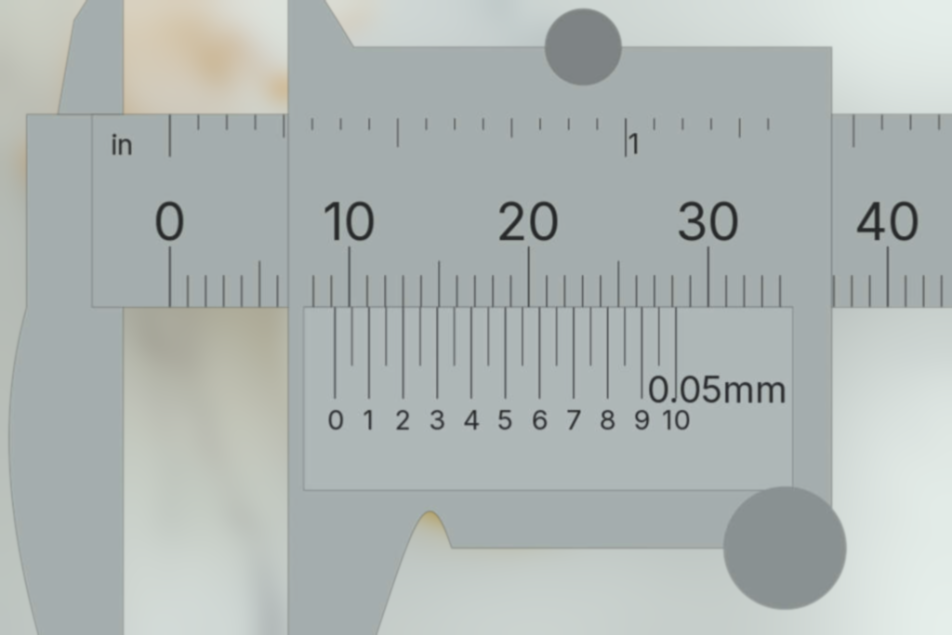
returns 9.2,mm
